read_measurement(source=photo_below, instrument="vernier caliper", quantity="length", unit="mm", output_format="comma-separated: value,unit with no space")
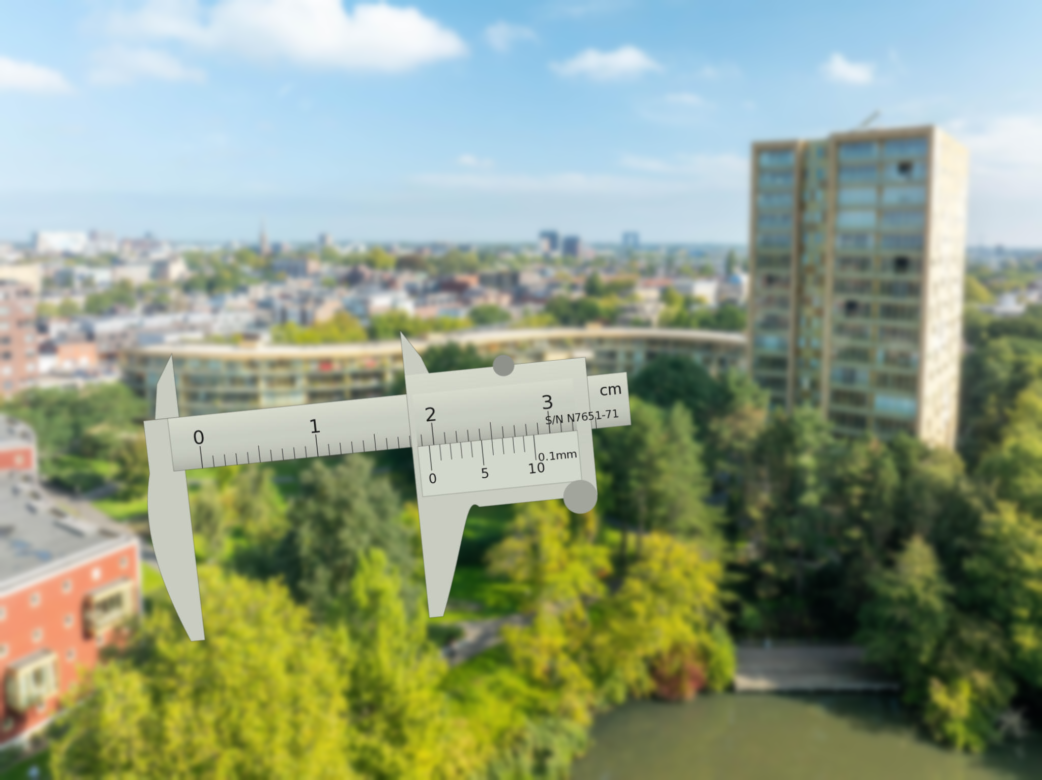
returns 19.6,mm
